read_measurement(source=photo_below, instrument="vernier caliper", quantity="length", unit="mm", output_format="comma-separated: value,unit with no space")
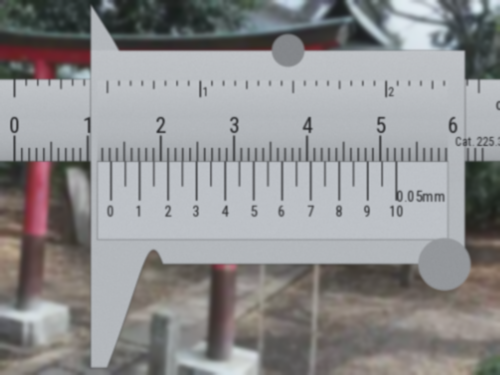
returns 13.2,mm
